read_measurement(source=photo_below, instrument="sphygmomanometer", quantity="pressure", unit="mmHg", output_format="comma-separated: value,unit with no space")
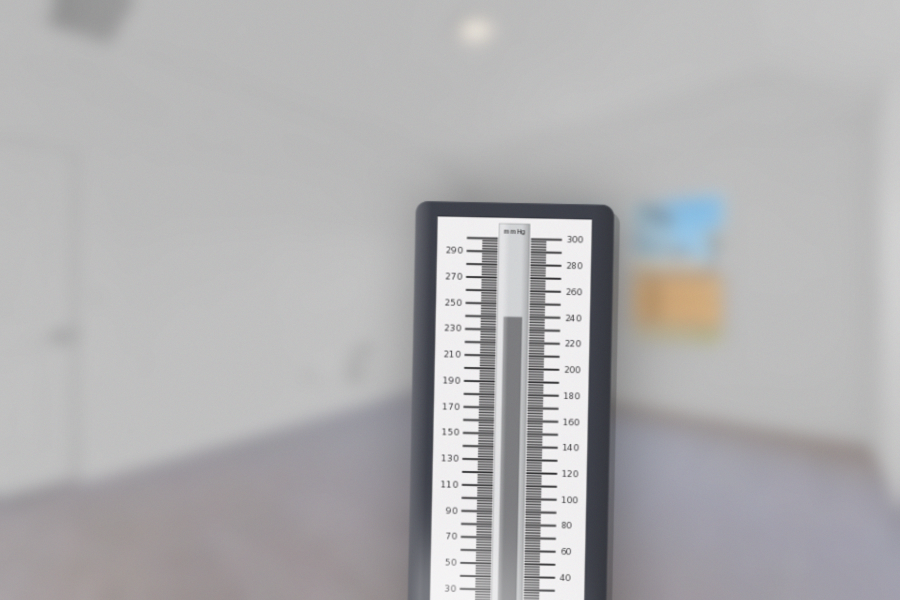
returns 240,mmHg
